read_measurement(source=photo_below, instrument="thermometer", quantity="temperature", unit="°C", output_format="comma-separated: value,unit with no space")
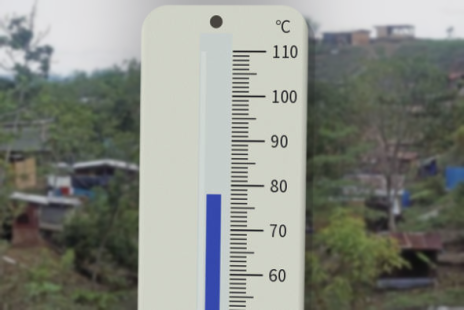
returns 78,°C
